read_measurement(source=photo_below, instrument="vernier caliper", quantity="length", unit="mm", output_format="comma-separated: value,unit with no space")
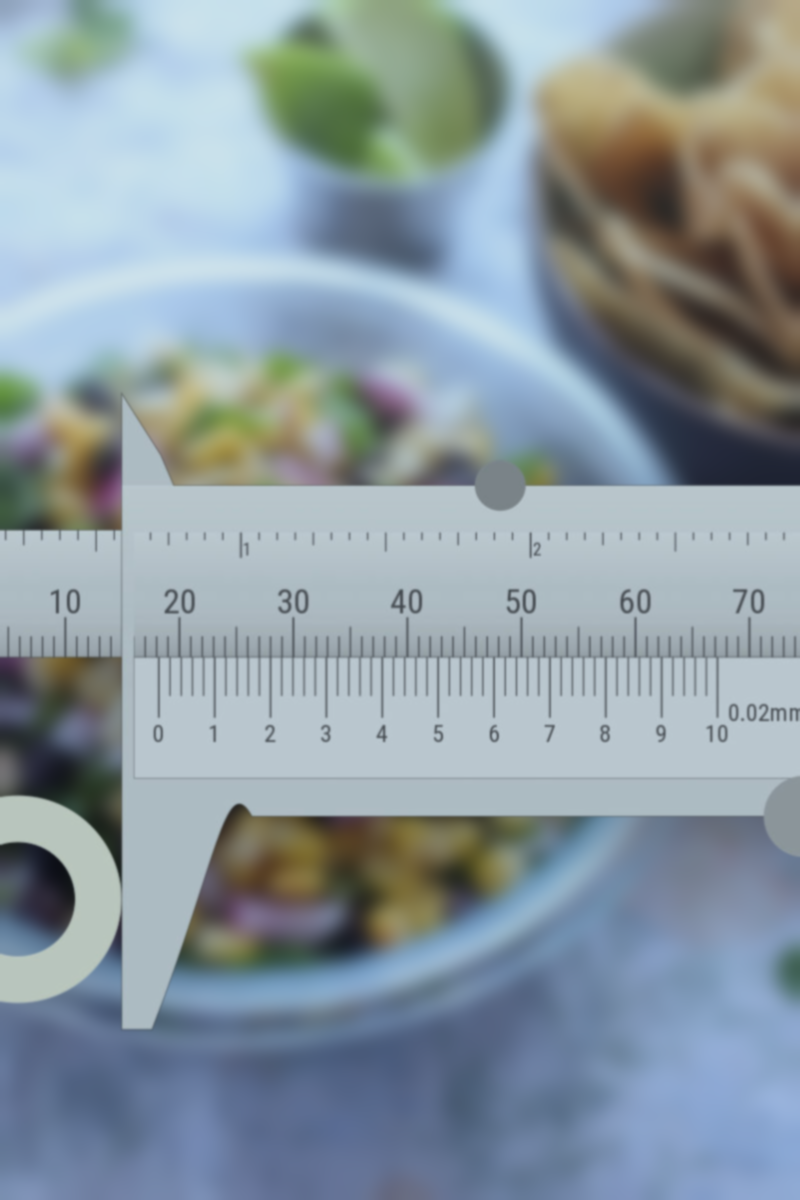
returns 18.2,mm
